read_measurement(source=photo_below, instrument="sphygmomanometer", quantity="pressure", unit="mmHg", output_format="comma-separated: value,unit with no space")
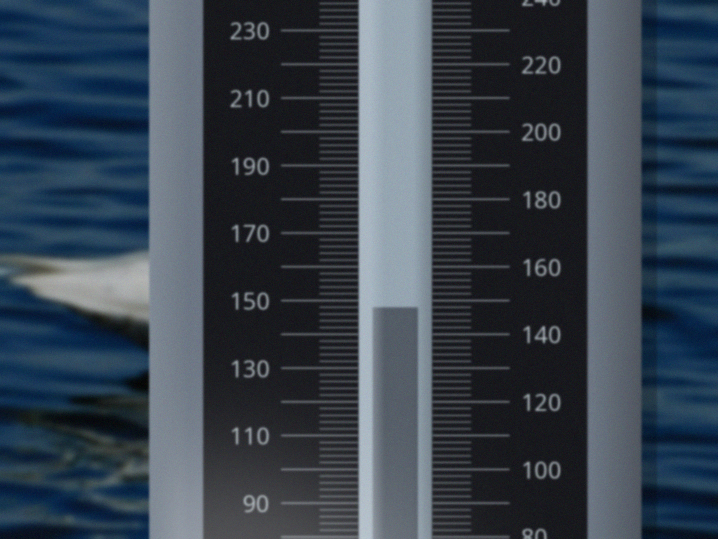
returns 148,mmHg
